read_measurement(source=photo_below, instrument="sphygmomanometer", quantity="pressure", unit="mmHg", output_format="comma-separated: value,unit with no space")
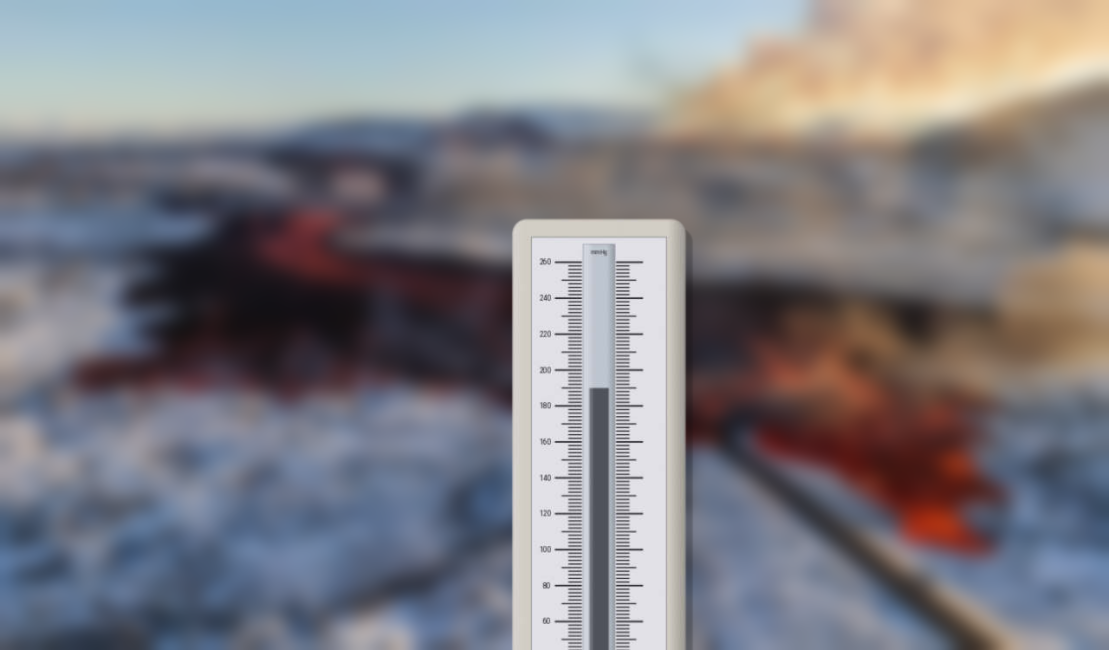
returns 190,mmHg
